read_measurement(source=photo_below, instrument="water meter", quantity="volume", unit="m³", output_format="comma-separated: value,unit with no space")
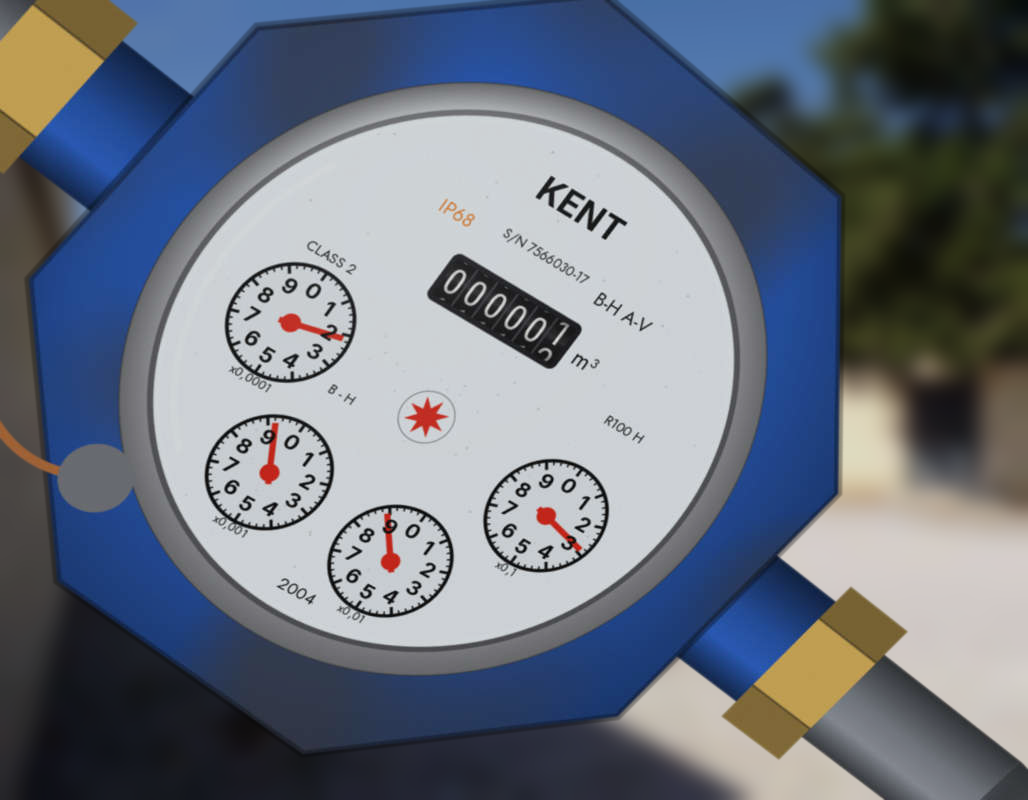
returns 1.2892,m³
